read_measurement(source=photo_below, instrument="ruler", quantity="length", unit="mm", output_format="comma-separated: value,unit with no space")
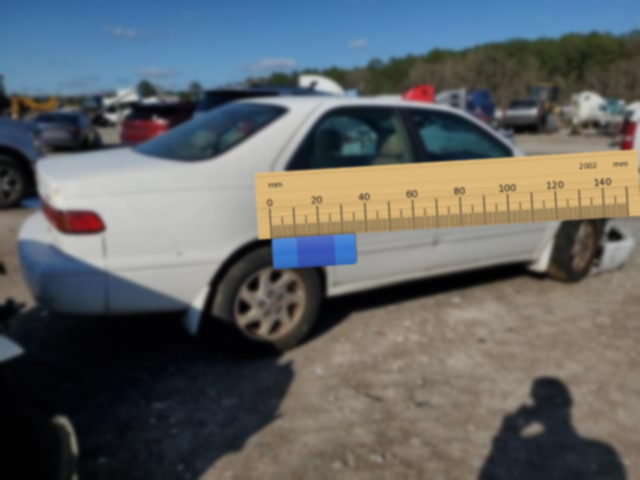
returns 35,mm
